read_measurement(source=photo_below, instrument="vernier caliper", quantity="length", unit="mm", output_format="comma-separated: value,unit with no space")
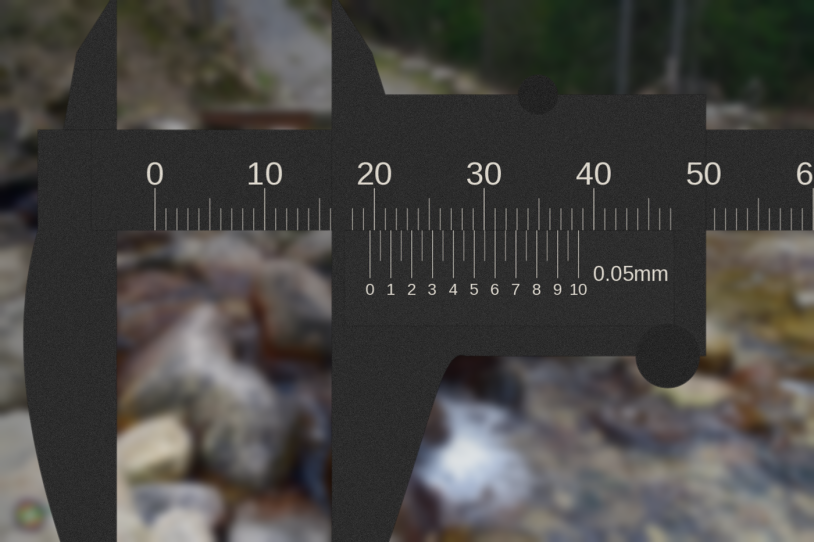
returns 19.6,mm
